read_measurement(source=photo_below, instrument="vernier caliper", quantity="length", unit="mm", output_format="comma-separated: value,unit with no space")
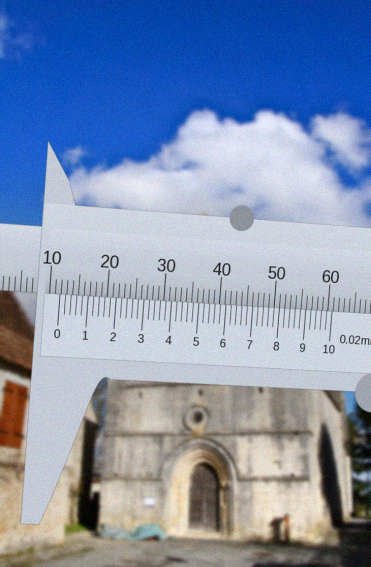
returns 11.8,mm
